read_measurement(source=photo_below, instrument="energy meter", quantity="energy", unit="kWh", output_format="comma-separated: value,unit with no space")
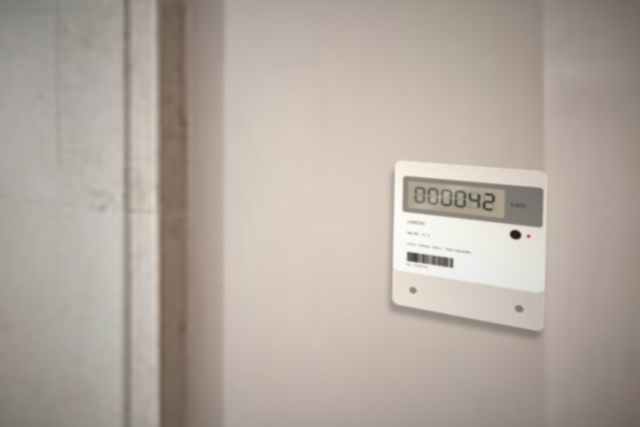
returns 42,kWh
